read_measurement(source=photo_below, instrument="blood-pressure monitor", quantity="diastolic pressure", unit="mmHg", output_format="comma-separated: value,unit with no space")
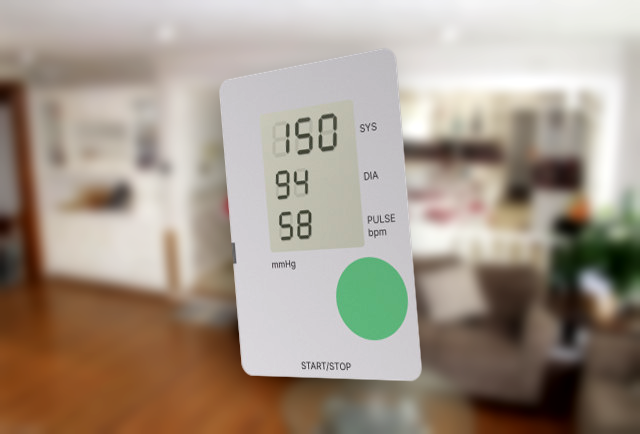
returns 94,mmHg
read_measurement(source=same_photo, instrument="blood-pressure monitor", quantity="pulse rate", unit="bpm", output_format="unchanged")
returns 58,bpm
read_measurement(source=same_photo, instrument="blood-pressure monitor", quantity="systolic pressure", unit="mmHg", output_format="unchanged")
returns 150,mmHg
